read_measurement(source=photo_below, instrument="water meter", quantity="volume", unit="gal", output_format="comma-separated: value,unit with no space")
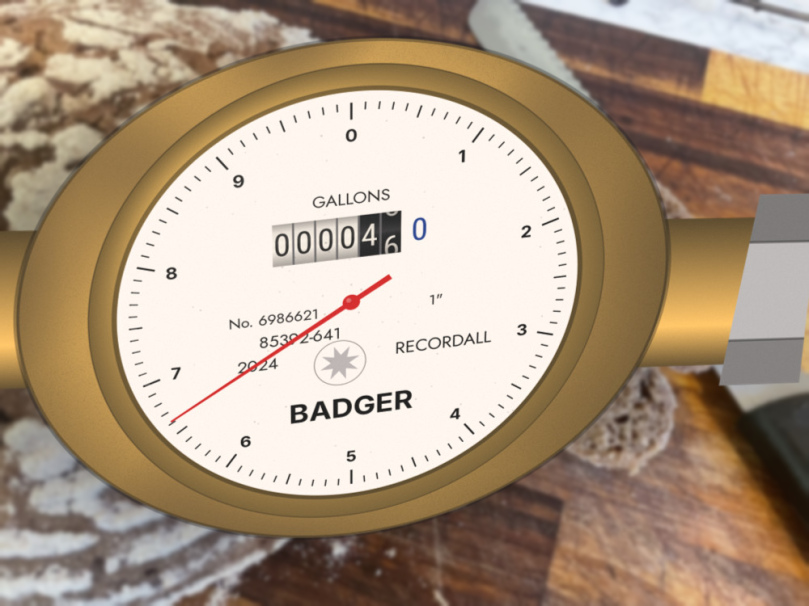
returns 456.6,gal
